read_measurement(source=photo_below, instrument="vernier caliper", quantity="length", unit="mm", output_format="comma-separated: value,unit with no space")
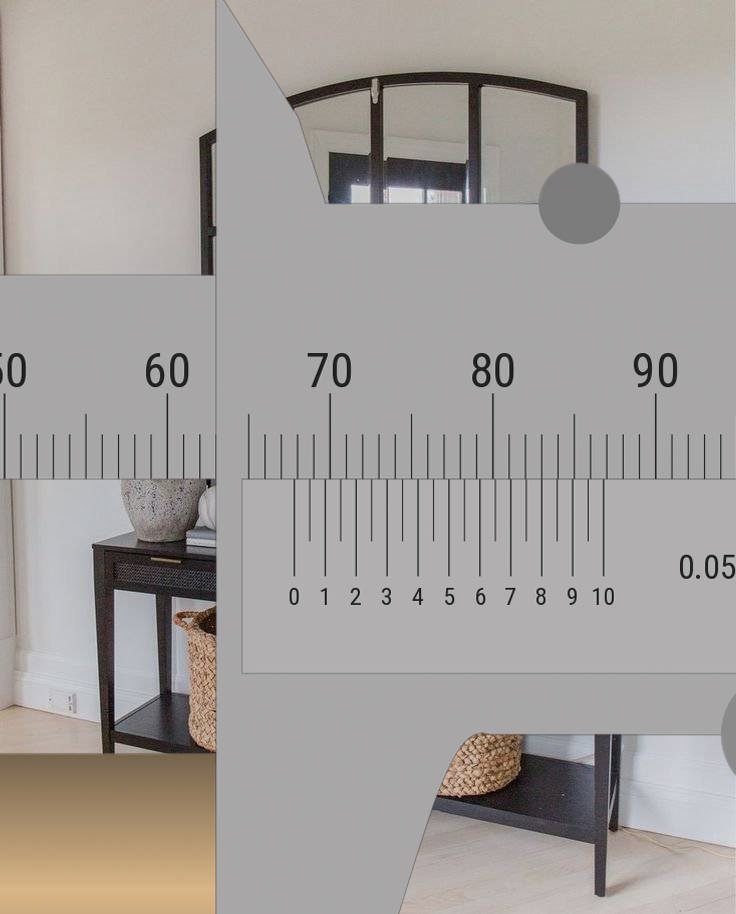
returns 67.8,mm
